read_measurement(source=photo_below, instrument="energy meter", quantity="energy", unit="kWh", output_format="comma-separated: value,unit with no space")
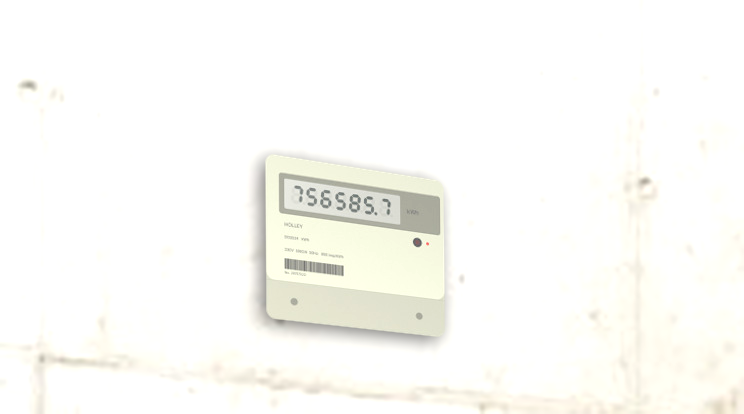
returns 756585.7,kWh
